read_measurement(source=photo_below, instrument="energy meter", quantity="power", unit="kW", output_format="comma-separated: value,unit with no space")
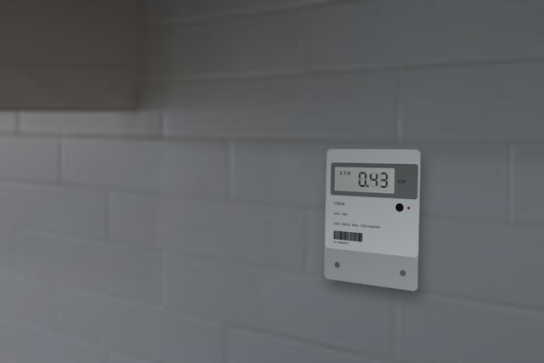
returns 0.43,kW
